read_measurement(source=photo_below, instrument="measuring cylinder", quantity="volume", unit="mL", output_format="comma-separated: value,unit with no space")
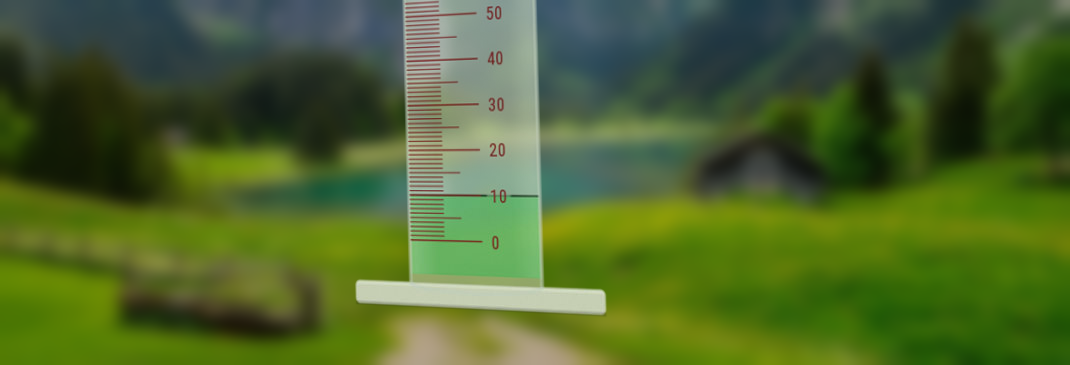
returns 10,mL
